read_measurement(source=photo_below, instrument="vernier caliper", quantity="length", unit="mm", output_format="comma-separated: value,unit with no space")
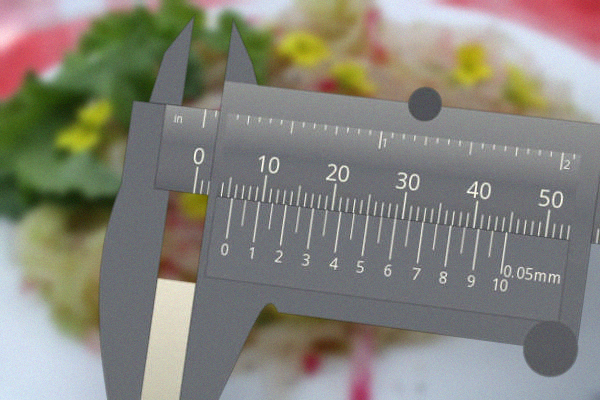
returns 5.6,mm
